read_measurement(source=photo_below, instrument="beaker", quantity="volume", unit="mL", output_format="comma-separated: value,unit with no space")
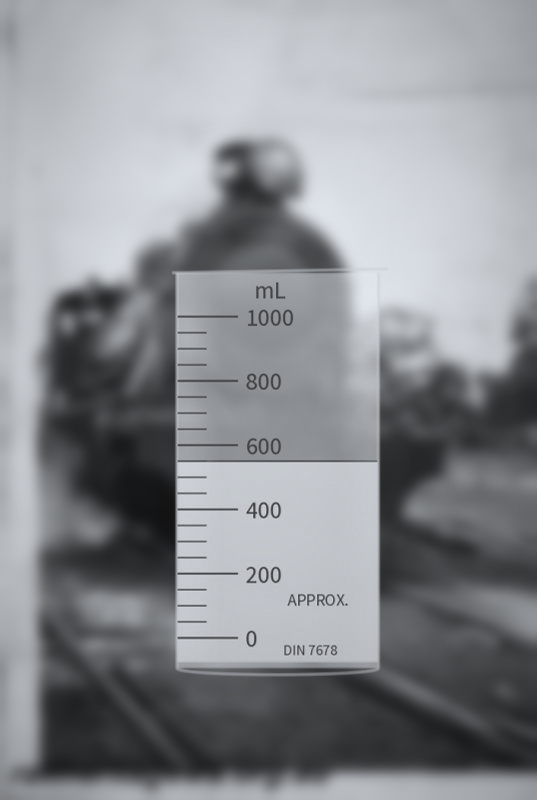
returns 550,mL
